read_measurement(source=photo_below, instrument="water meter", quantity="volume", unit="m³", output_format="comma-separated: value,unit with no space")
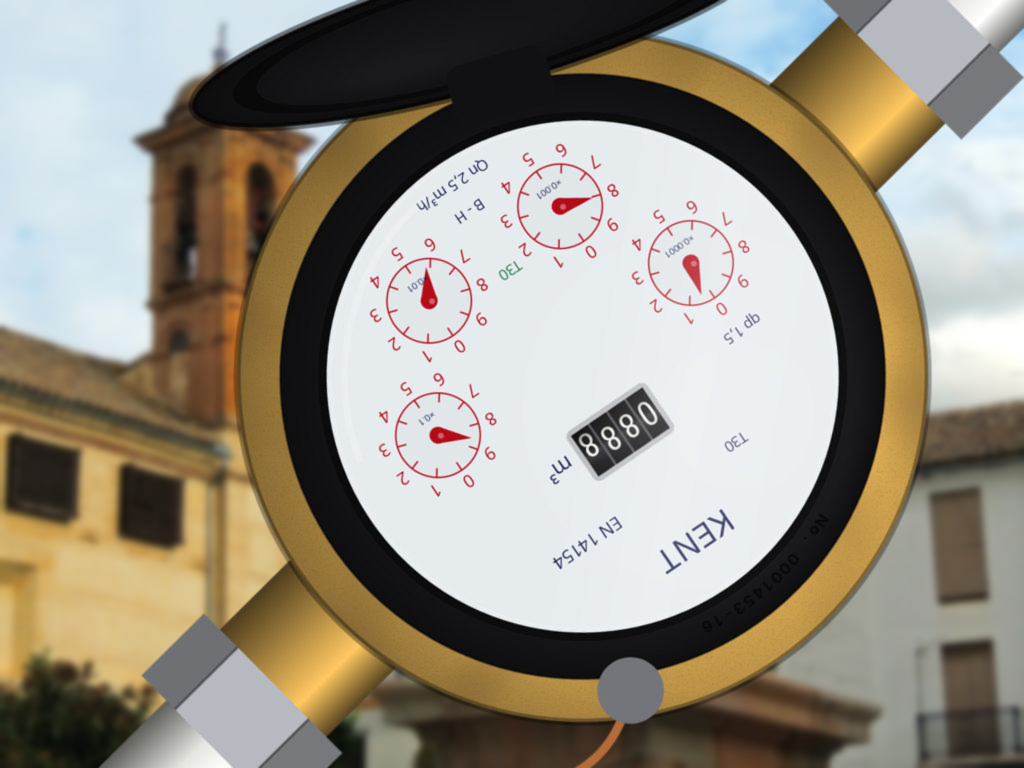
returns 887.8580,m³
